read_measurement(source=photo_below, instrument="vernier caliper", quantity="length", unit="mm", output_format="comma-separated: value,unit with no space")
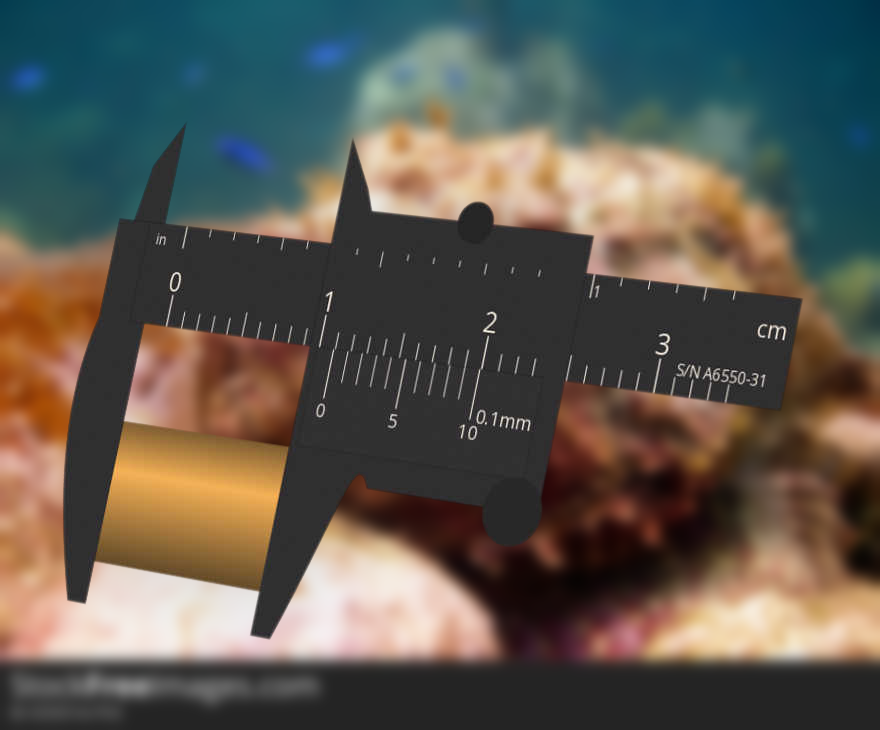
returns 10.9,mm
